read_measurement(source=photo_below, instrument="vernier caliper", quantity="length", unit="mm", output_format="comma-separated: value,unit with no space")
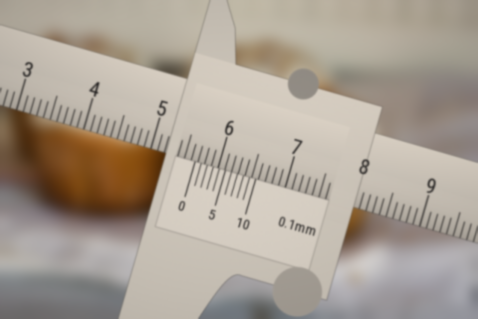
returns 56.6,mm
